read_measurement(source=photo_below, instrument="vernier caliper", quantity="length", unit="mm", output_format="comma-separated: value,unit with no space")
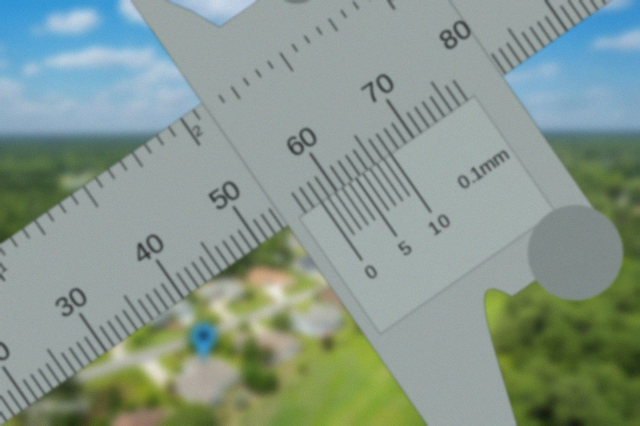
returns 58.0,mm
